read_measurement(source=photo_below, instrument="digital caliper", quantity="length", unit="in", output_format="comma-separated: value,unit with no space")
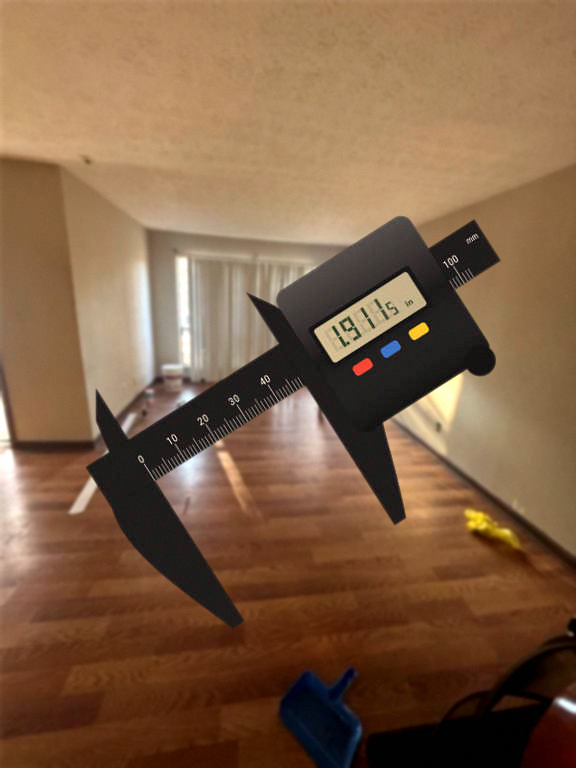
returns 1.9115,in
